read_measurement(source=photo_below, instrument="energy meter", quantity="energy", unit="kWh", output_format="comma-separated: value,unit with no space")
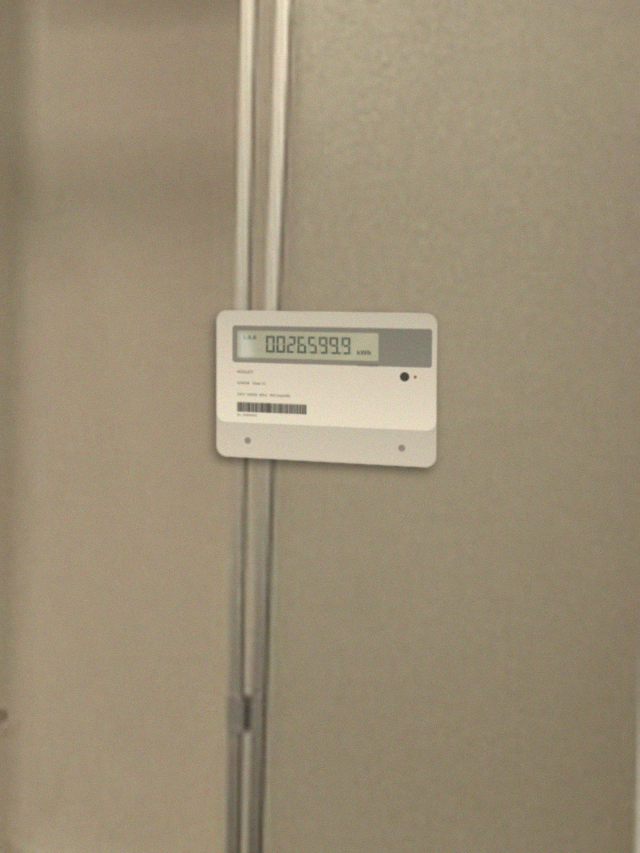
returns 26599.9,kWh
